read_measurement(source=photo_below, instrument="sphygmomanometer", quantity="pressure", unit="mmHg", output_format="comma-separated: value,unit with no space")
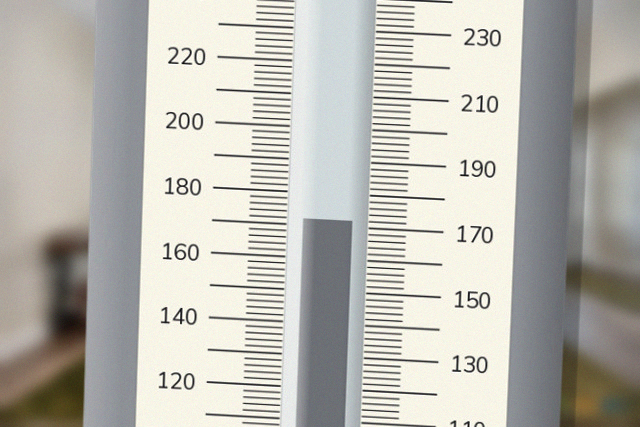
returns 172,mmHg
